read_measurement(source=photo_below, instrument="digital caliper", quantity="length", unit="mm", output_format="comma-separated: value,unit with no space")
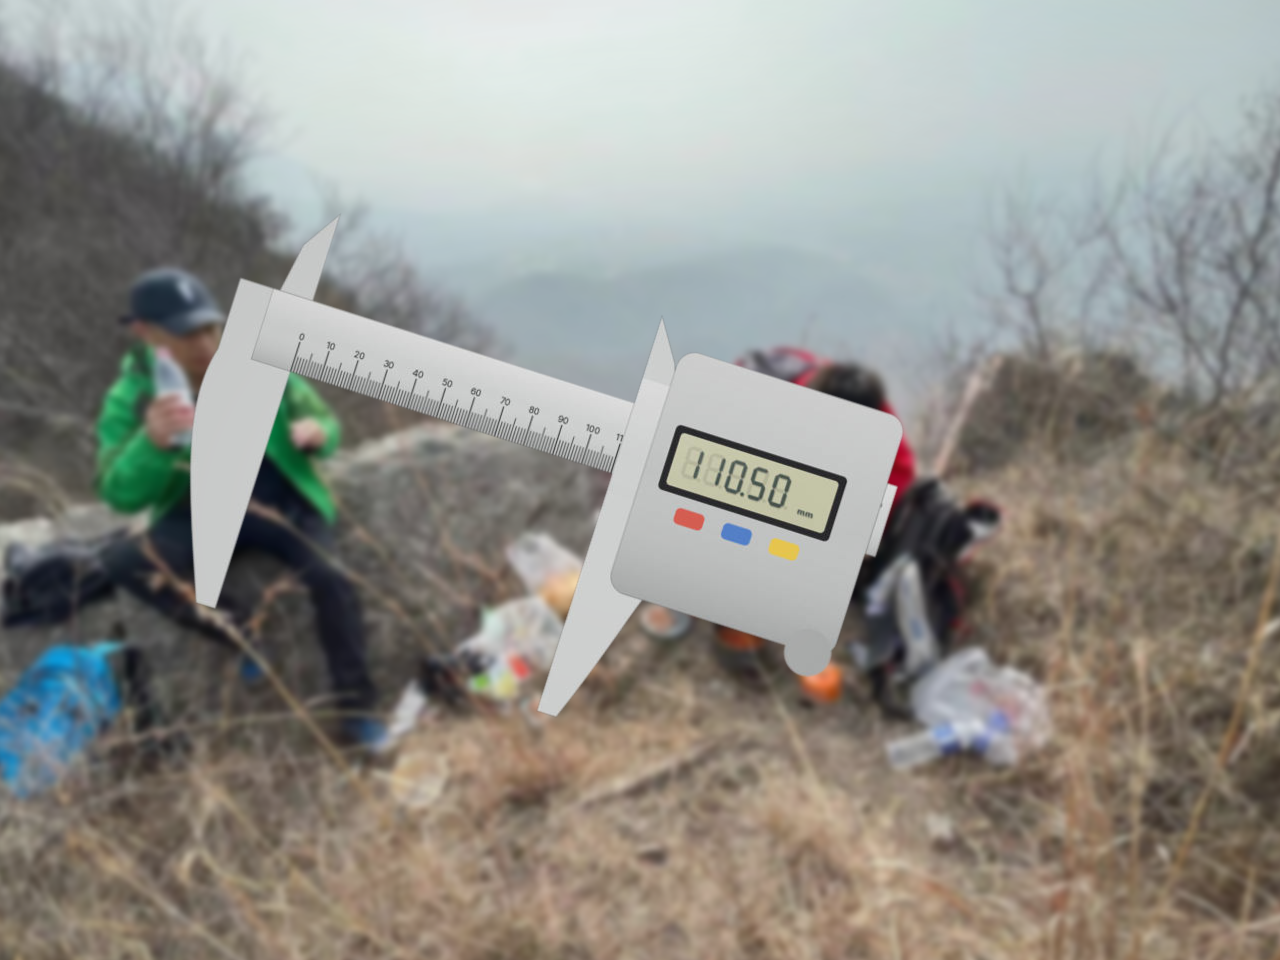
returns 110.50,mm
